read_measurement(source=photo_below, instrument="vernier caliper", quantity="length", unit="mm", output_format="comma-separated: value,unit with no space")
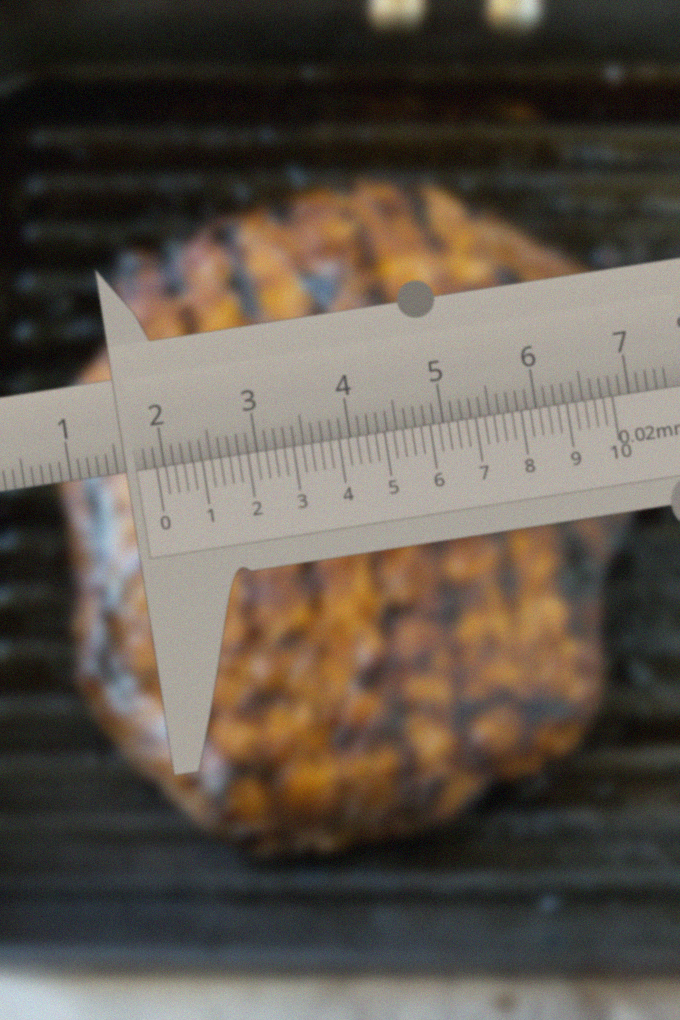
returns 19.2,mm
